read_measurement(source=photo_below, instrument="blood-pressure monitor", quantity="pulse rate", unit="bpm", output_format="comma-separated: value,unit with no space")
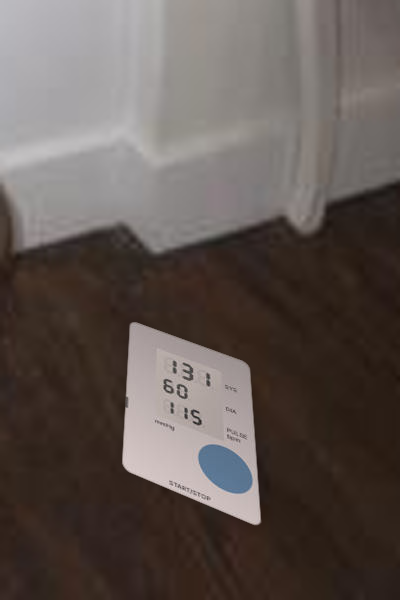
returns 115,bpm
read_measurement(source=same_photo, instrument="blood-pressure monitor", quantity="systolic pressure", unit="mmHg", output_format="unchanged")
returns 131,mmHg
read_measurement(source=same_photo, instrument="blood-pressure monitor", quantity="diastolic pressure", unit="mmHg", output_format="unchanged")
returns 60,mmHg
